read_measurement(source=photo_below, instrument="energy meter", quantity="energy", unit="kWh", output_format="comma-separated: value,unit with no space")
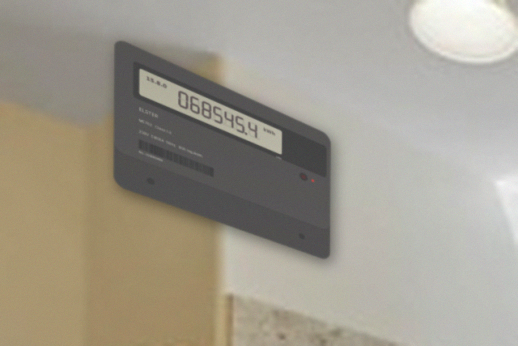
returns 68545.4,kWh
